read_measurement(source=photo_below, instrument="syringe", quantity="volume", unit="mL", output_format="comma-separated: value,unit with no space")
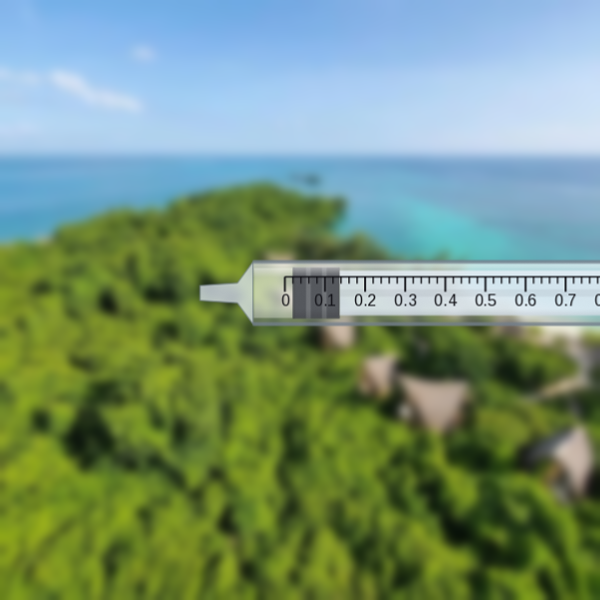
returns 0.02,mL
